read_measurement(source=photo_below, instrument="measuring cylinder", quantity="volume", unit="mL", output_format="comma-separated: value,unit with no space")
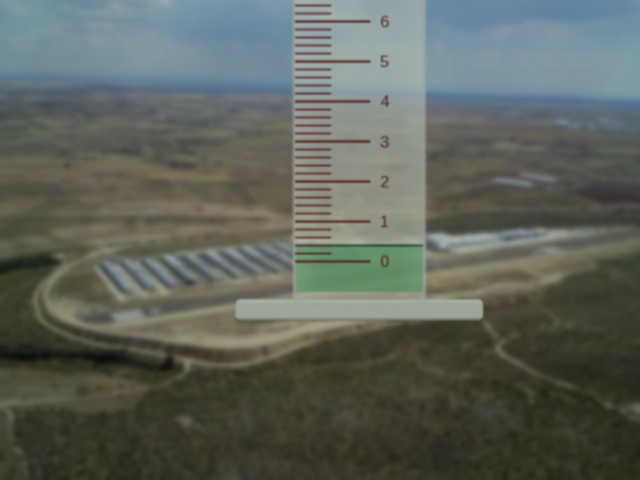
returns 0.4,mL
